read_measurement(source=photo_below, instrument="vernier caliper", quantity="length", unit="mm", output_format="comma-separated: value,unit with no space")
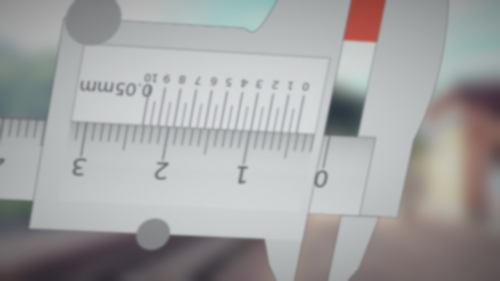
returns 4.2,mm
